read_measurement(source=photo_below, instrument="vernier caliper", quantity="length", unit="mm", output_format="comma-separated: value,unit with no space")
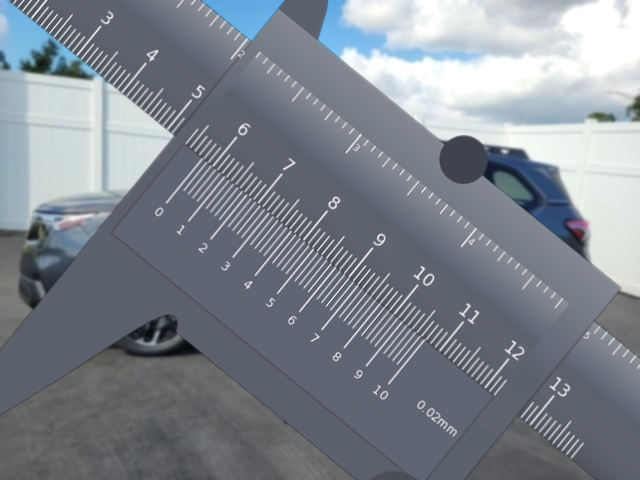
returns 57.8,mm
